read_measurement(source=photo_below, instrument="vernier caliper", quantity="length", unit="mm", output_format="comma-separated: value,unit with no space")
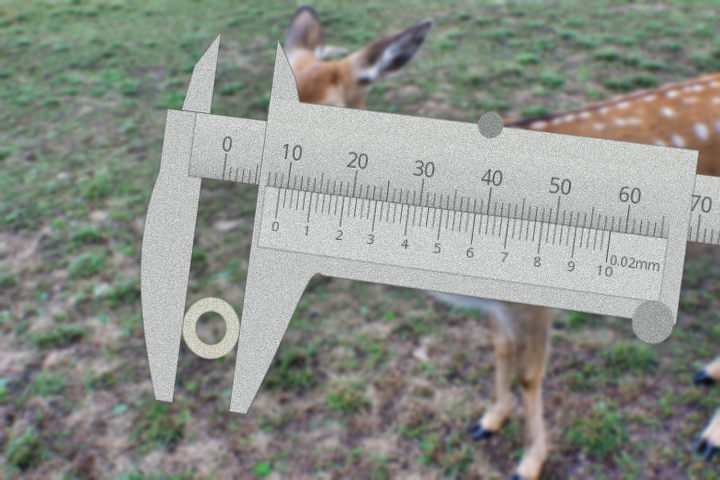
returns 8.8,mm
